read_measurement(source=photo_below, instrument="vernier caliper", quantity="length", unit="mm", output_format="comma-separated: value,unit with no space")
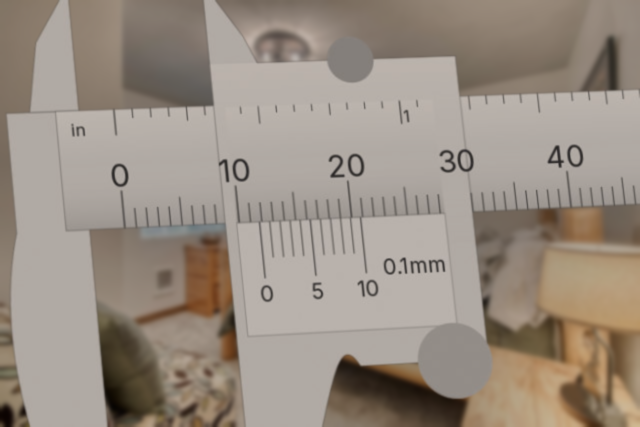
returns 11.8,mm
